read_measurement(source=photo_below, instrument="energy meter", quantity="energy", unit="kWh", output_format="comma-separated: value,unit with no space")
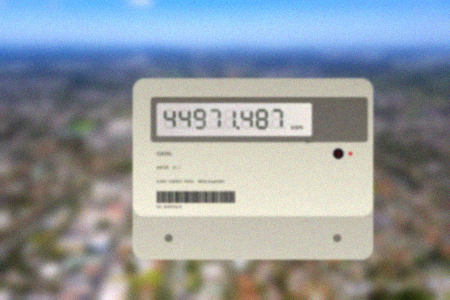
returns 44971.487,kWh
